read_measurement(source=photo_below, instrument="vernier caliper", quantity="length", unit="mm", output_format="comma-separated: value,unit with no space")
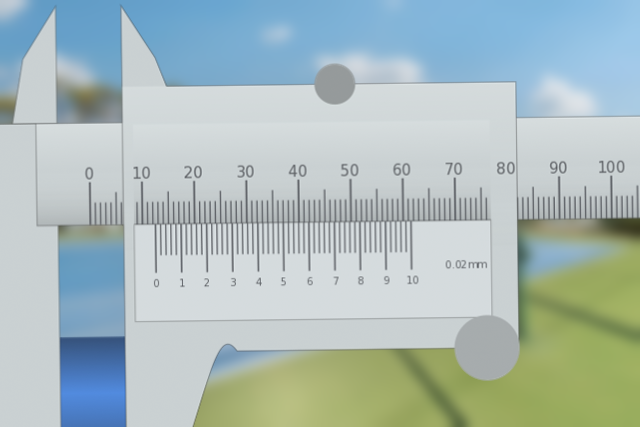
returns 12.5,mm
